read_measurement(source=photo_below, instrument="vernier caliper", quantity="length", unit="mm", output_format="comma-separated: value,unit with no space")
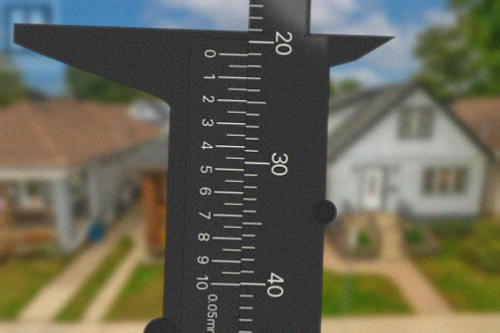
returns 21.1,mm
